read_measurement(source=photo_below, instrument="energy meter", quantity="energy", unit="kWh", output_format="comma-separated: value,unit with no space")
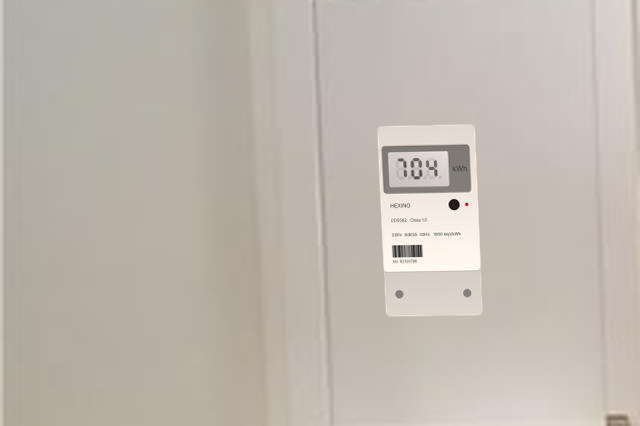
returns 704,kWh
